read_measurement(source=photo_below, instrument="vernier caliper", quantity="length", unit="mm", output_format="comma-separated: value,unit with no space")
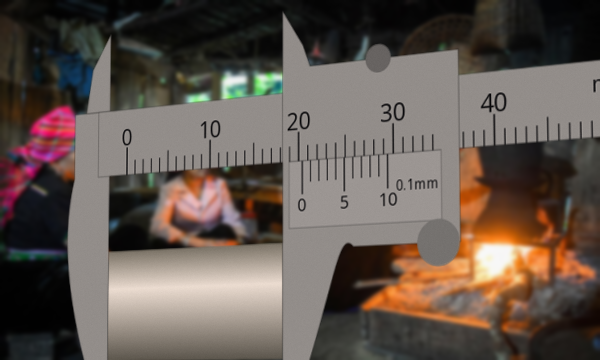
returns 20.4,mm
